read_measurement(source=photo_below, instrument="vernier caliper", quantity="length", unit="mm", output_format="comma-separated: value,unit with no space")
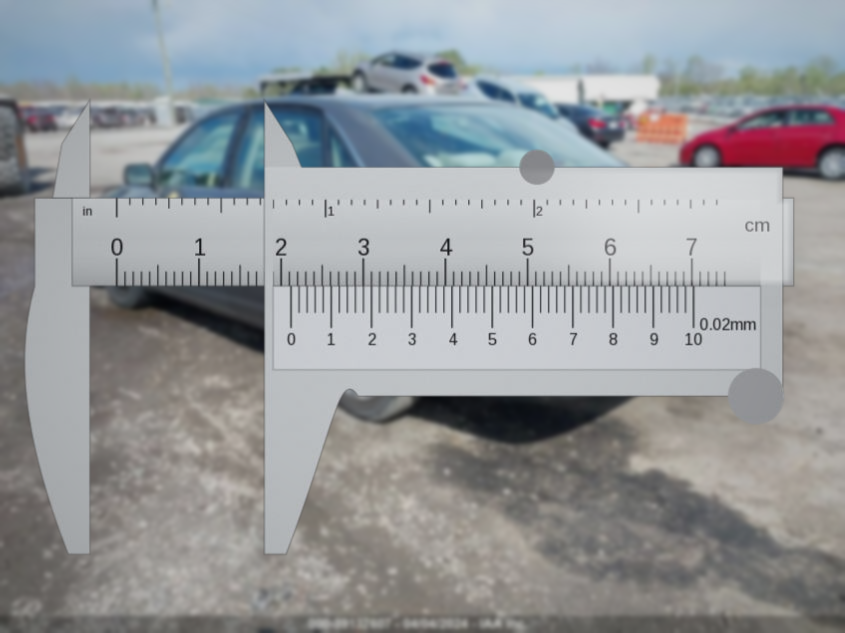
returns 21.2,mm
